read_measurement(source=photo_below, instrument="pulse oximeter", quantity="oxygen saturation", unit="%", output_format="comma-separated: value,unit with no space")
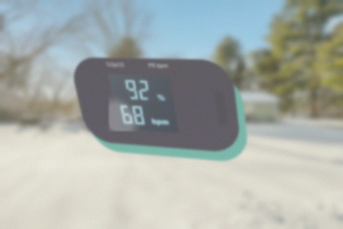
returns 92,%
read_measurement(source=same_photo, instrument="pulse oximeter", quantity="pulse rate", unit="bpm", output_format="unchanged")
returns 68,bpm
